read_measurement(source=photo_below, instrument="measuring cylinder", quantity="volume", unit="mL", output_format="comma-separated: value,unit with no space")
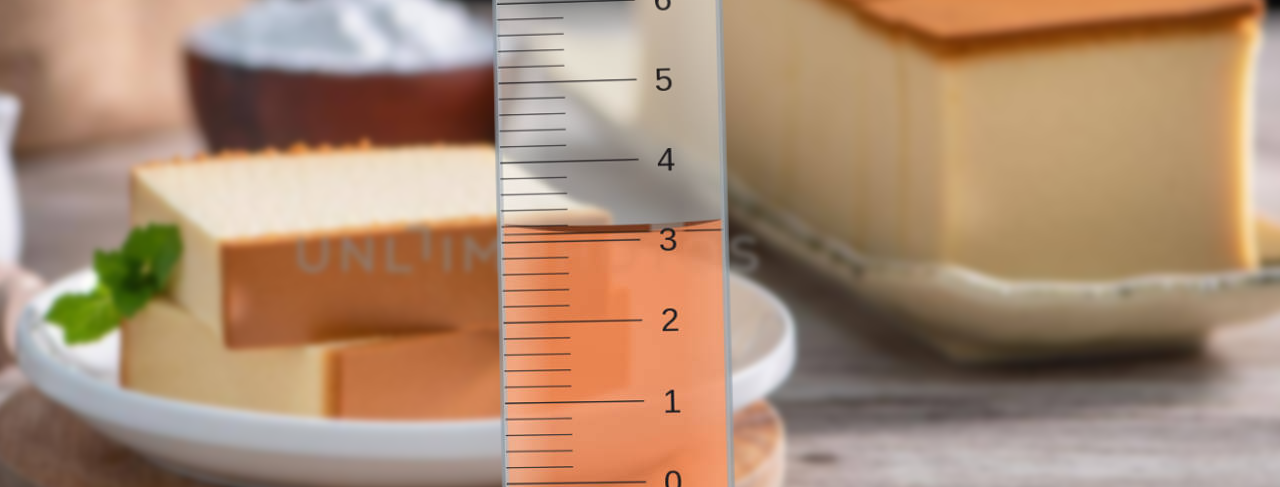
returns 3.1,mL
